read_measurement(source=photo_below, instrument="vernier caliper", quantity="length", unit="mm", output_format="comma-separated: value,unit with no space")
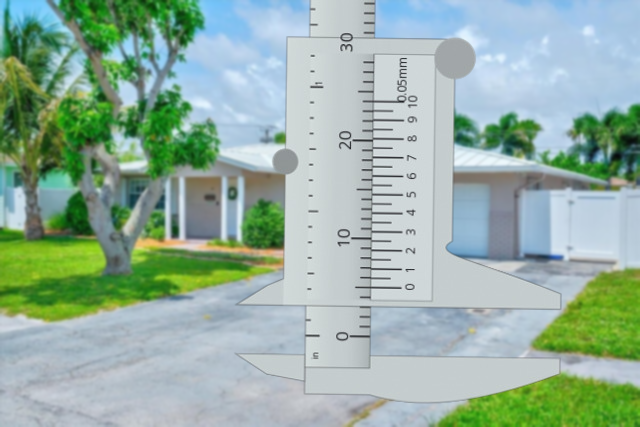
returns 5.0,mm
